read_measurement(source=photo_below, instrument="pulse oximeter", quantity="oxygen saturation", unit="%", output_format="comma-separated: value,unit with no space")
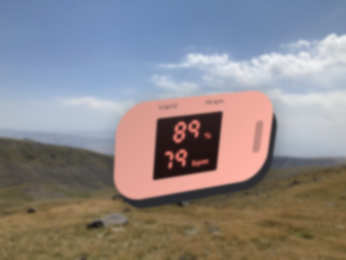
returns 89,%
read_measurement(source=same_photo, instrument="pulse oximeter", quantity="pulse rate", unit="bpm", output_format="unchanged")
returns 79,bpm
